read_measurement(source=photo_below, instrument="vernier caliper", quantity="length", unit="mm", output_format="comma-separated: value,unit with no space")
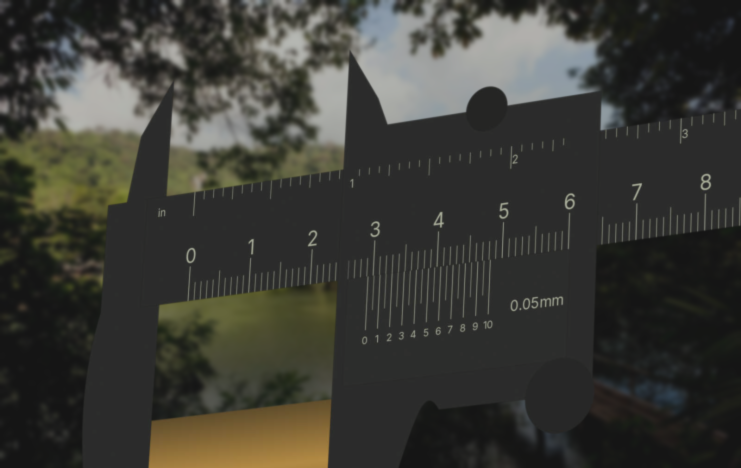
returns 29.2,mm
